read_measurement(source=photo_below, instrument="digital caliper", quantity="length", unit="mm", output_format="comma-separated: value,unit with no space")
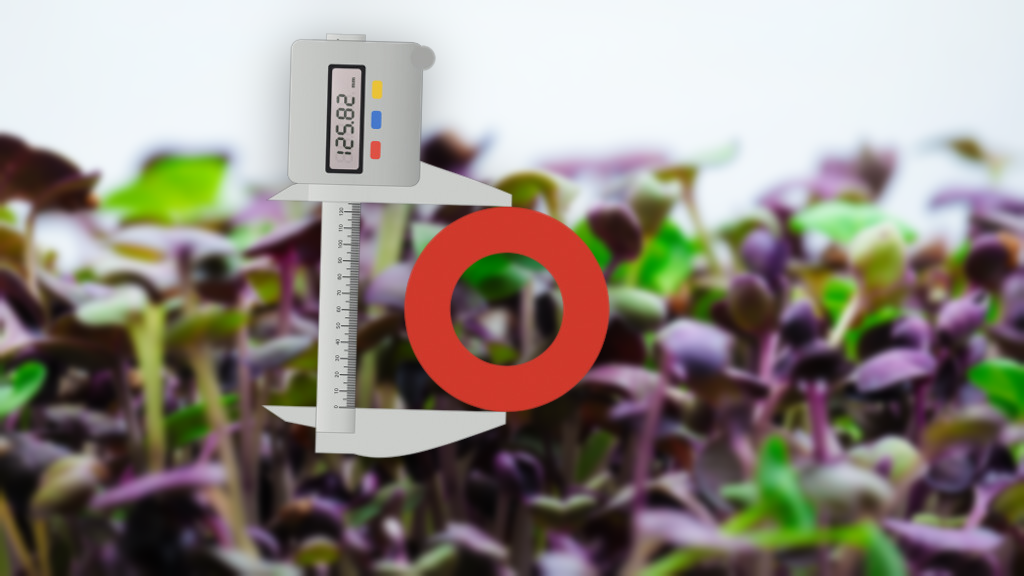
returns 125.82,mm
